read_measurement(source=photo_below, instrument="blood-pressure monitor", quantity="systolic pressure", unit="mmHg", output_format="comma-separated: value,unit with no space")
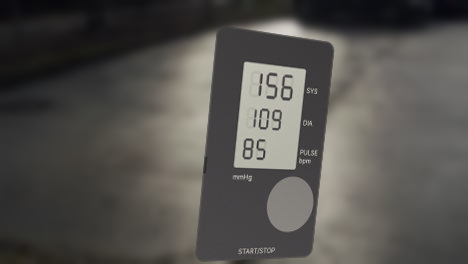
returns 156,mmHg
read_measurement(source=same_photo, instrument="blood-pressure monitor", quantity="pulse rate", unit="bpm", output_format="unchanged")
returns 85,bpm
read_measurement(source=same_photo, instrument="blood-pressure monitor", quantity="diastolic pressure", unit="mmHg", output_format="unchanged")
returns 109,mmHg
